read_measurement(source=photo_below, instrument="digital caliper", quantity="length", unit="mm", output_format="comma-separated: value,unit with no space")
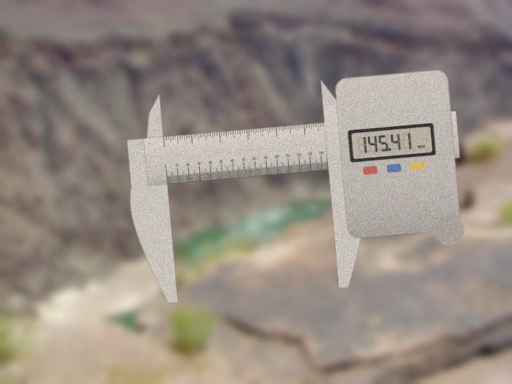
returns 145.41,mm
